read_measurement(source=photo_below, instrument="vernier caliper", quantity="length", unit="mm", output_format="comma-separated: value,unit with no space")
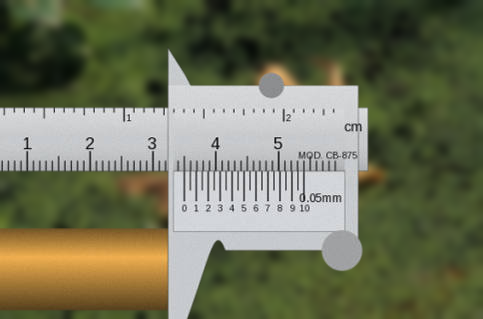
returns 35.0,mm
